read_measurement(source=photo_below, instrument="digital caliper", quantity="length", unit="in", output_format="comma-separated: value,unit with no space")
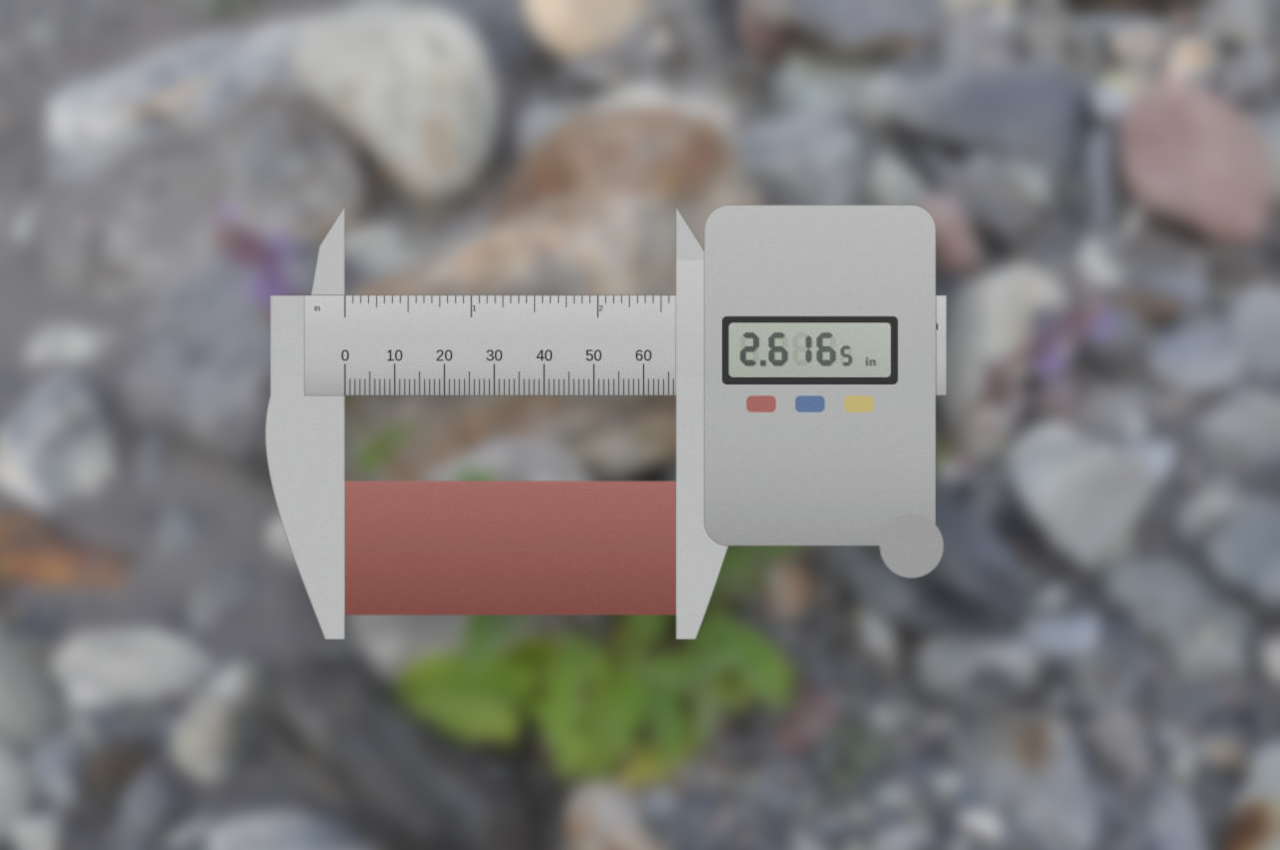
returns 2.6165,in
